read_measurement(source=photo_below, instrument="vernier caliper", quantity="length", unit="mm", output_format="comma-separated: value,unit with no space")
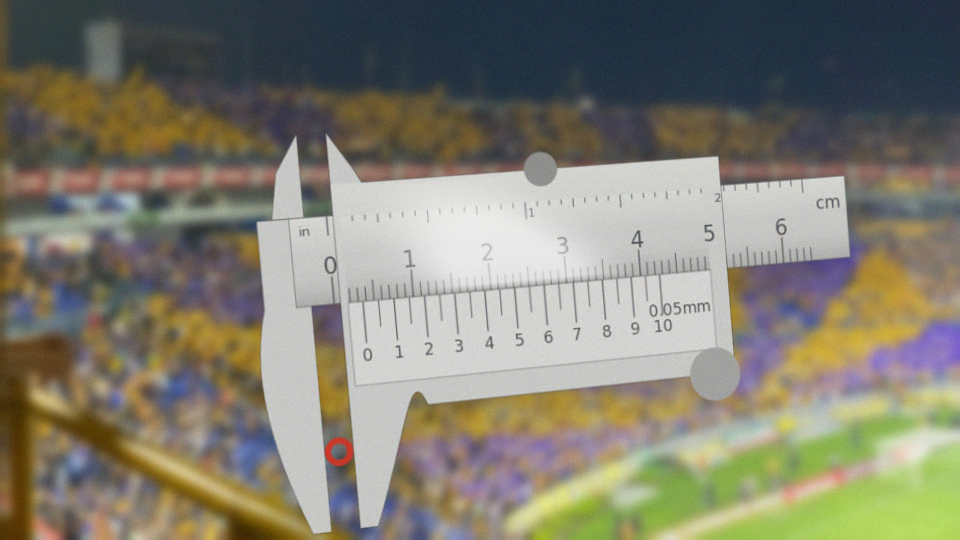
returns 3.6,mm
